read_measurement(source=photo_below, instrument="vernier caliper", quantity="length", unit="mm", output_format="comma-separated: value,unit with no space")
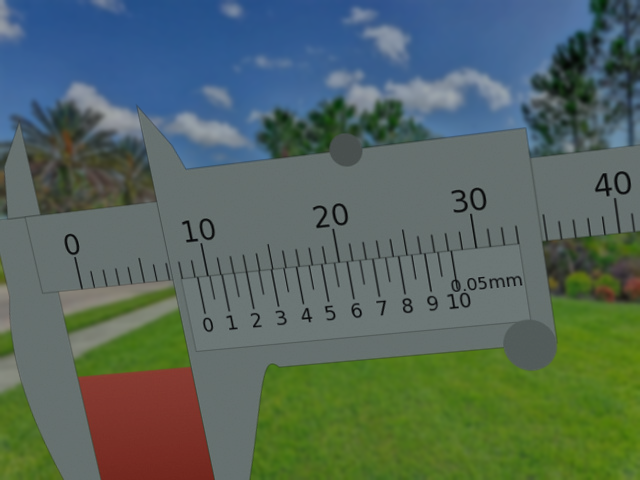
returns 9.2,mm
